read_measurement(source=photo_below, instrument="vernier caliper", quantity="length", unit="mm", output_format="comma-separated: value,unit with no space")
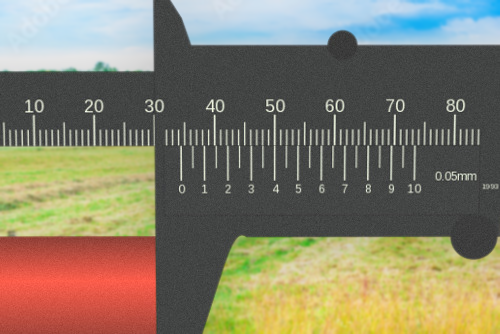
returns 34.4,mm
